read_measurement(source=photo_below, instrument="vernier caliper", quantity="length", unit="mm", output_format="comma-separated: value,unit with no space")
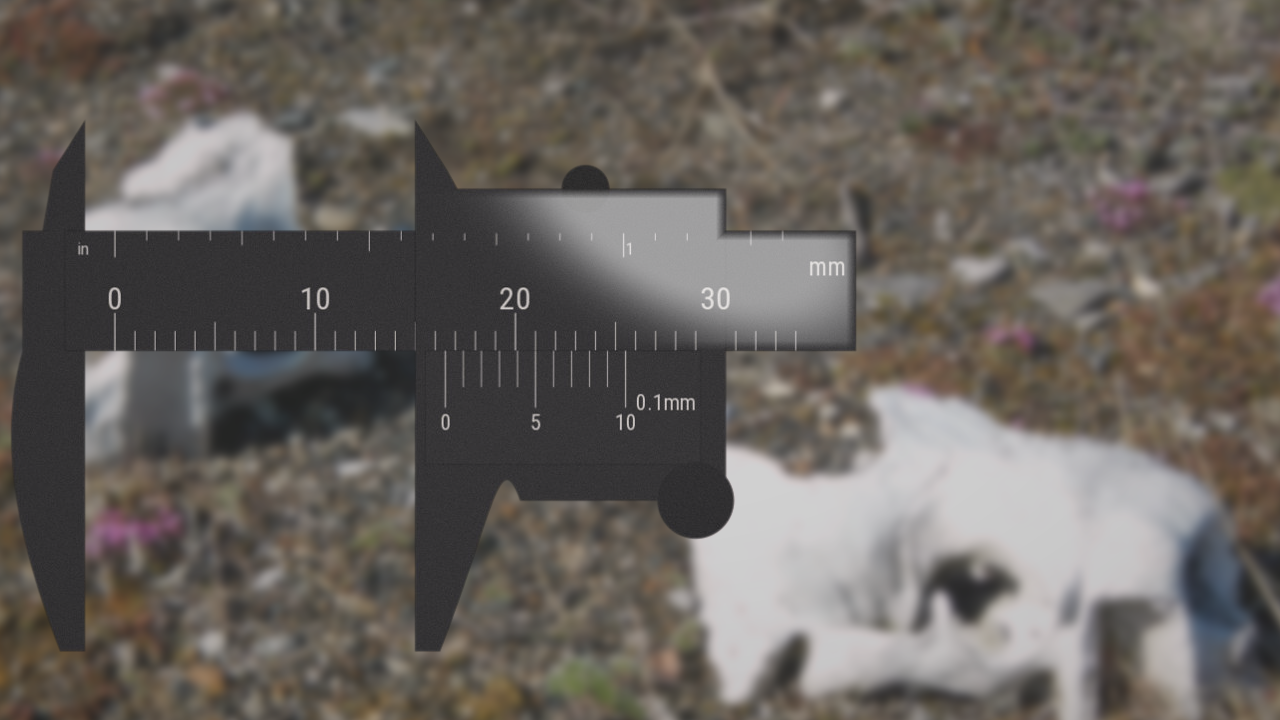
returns 16.5,mm
